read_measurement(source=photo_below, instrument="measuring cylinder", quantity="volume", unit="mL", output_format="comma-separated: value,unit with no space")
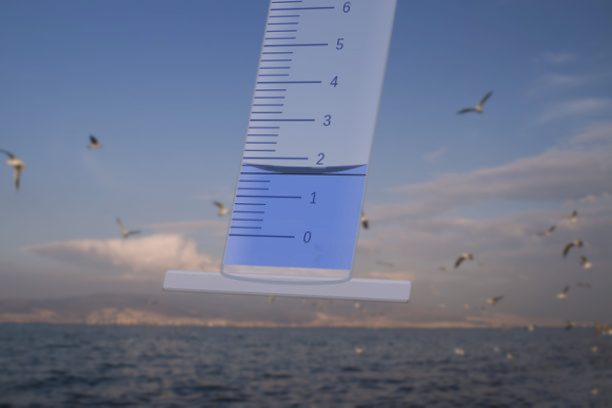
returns 1.6,mL
